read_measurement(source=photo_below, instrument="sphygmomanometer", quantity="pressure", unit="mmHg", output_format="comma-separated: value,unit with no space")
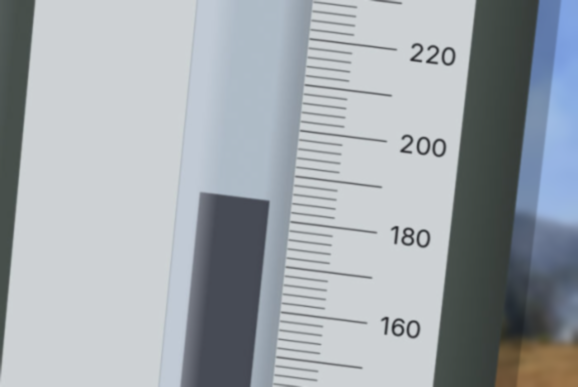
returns 184,mmHg
